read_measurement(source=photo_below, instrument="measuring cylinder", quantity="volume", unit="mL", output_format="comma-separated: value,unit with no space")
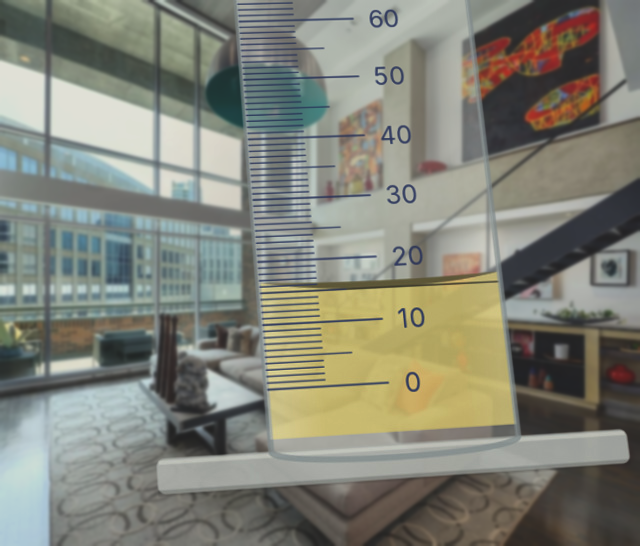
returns 15,mL
